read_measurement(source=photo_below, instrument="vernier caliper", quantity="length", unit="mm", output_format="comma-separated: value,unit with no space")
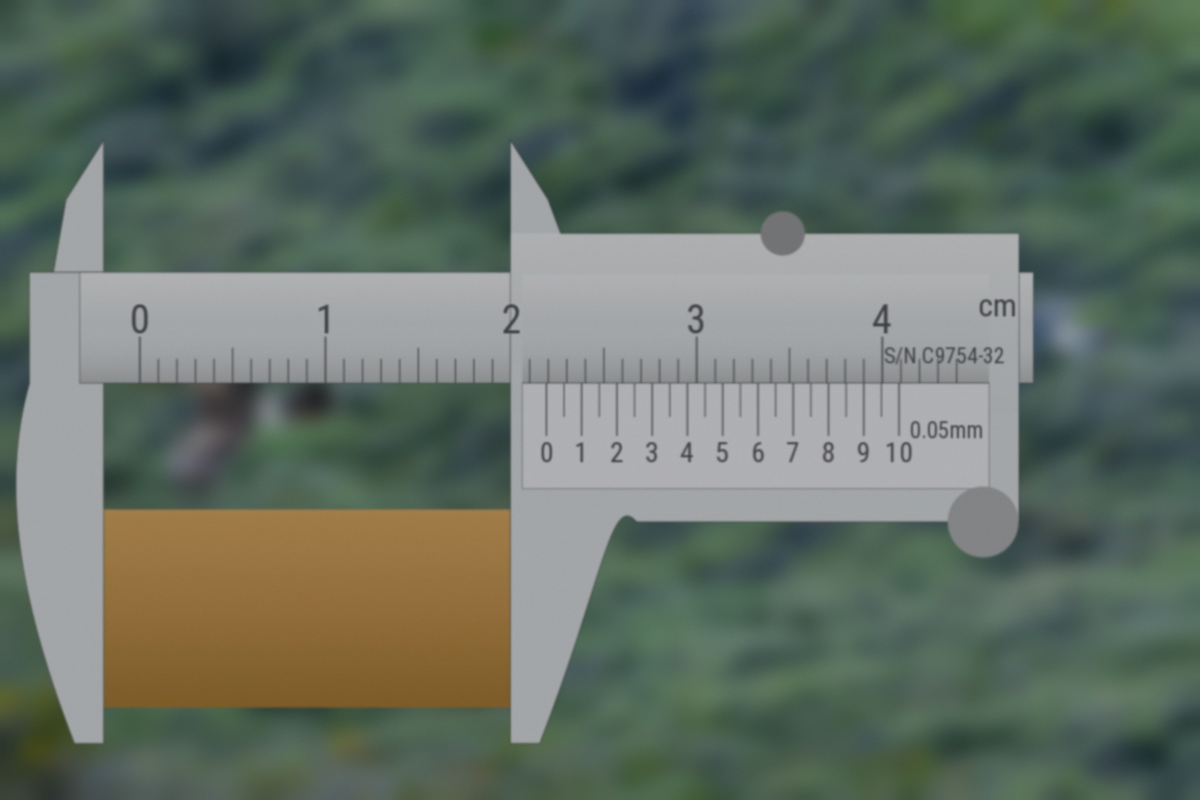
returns 21.9,mm
